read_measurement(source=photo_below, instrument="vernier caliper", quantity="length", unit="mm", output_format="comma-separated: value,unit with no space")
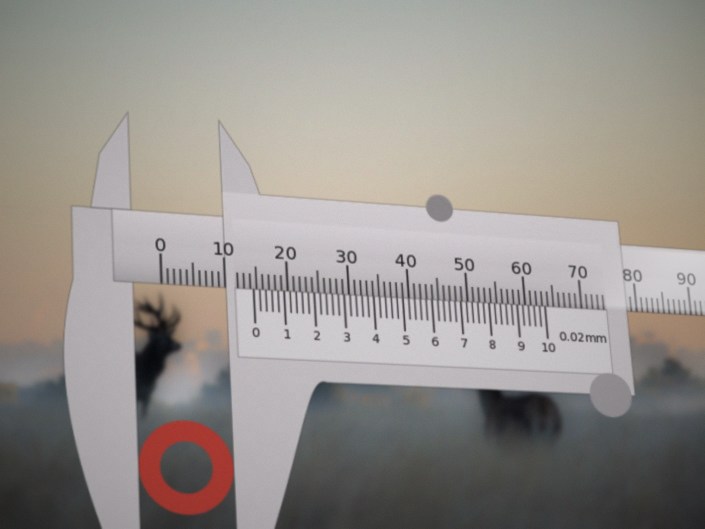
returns 14.5,mm
